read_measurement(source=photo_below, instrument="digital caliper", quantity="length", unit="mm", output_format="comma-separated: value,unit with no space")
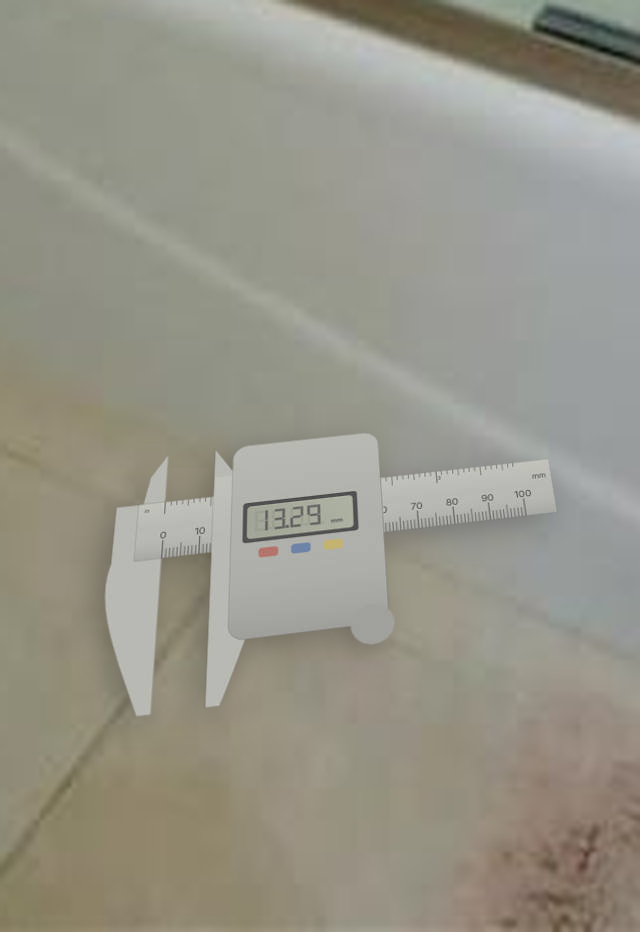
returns 13.29,mm
